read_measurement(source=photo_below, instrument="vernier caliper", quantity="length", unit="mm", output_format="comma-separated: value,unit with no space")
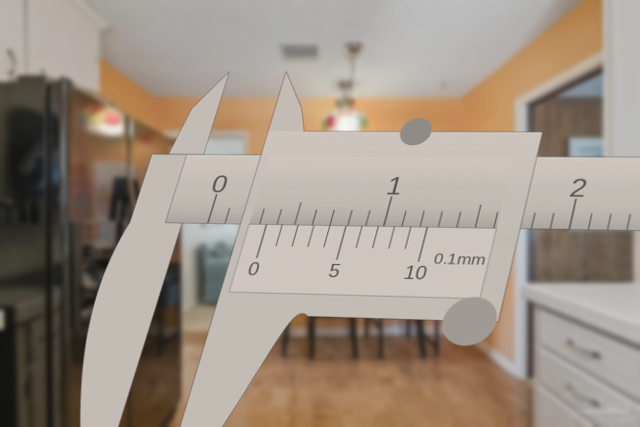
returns 3.4,mm
